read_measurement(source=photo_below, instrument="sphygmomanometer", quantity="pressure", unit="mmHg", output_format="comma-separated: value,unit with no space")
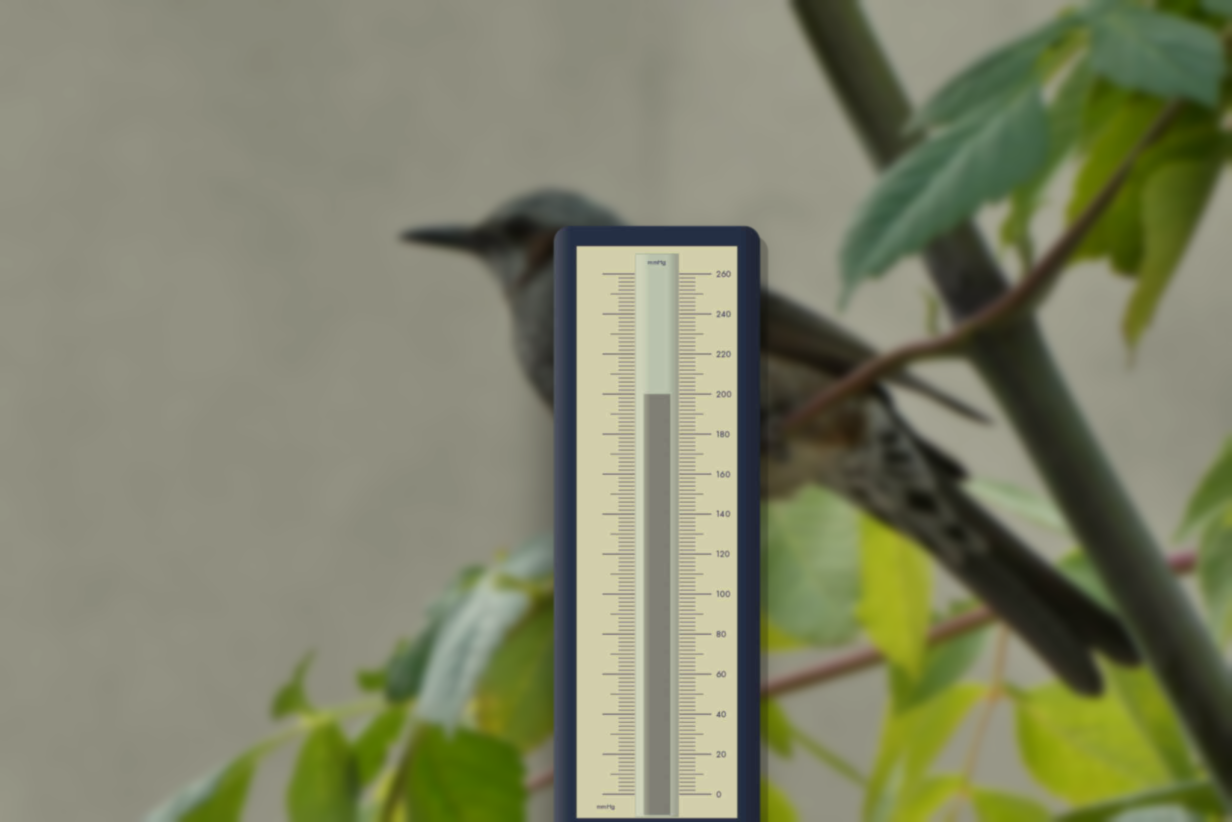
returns 200,mmHg
